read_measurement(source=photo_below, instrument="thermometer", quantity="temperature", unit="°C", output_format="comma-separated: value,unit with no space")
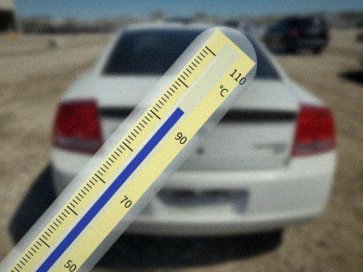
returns 95,°C
